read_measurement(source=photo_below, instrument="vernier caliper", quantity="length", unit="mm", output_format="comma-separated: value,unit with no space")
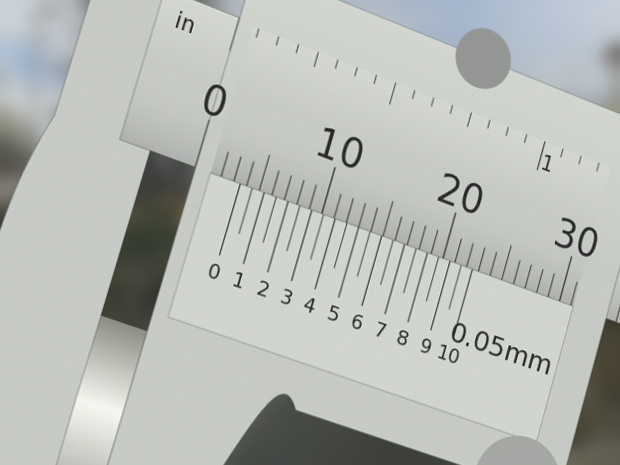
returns 3.5,mm
